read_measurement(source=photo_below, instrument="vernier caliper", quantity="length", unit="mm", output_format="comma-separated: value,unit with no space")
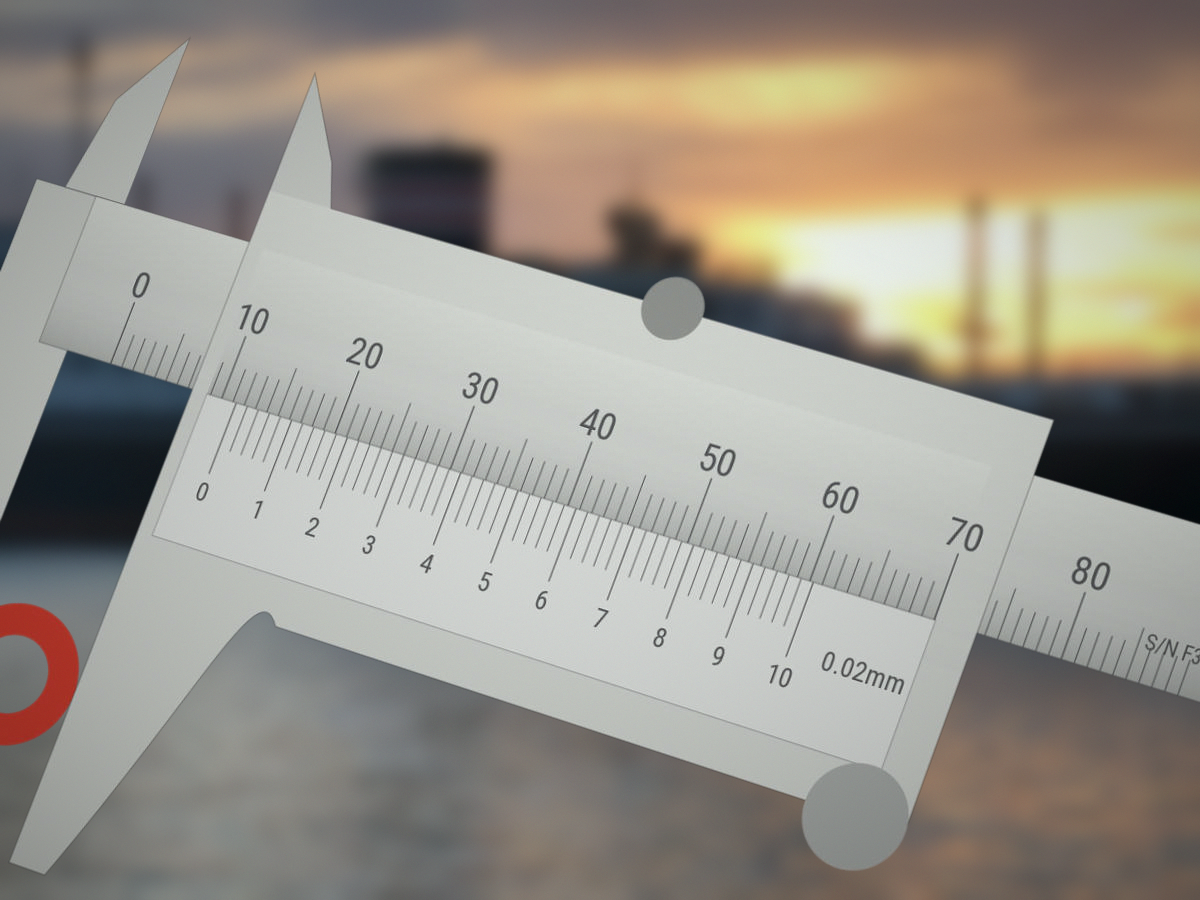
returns 11.3,mm
